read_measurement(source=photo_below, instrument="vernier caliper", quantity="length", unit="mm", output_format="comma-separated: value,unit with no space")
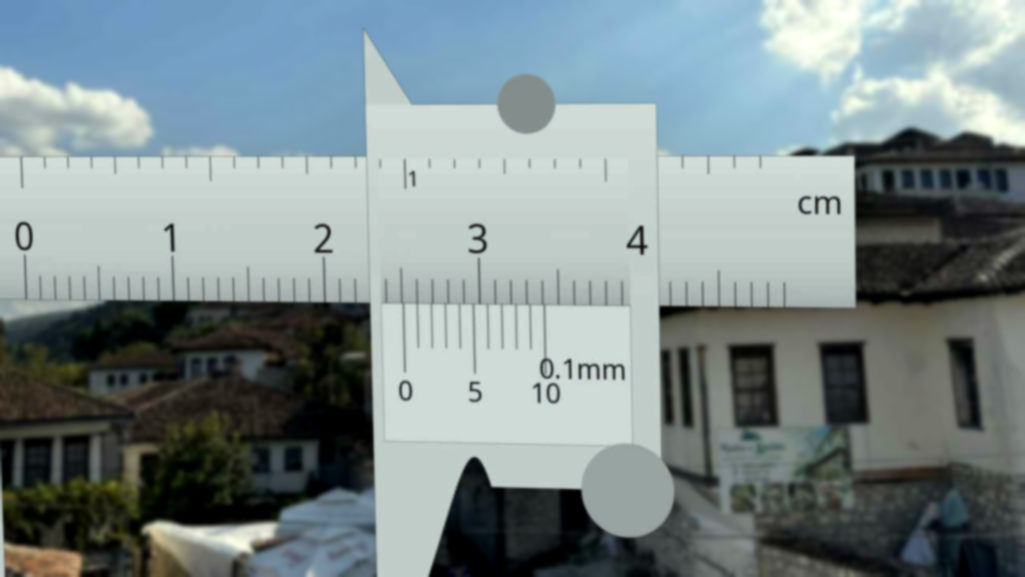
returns 25.1,mm
